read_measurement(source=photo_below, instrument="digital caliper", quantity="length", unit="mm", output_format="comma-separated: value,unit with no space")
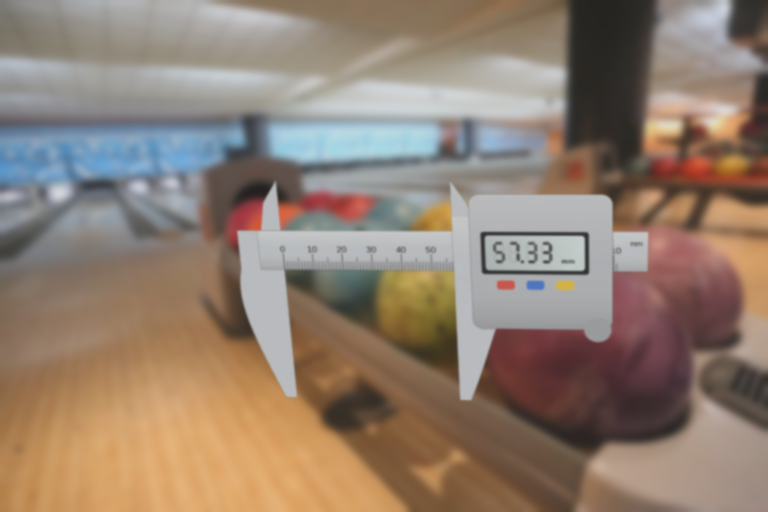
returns 57.33,mm
